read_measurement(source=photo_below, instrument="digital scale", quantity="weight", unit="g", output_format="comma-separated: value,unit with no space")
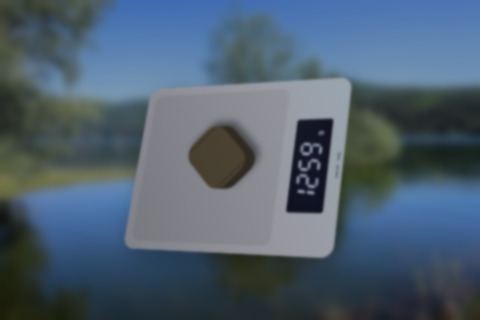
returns 1259,g
